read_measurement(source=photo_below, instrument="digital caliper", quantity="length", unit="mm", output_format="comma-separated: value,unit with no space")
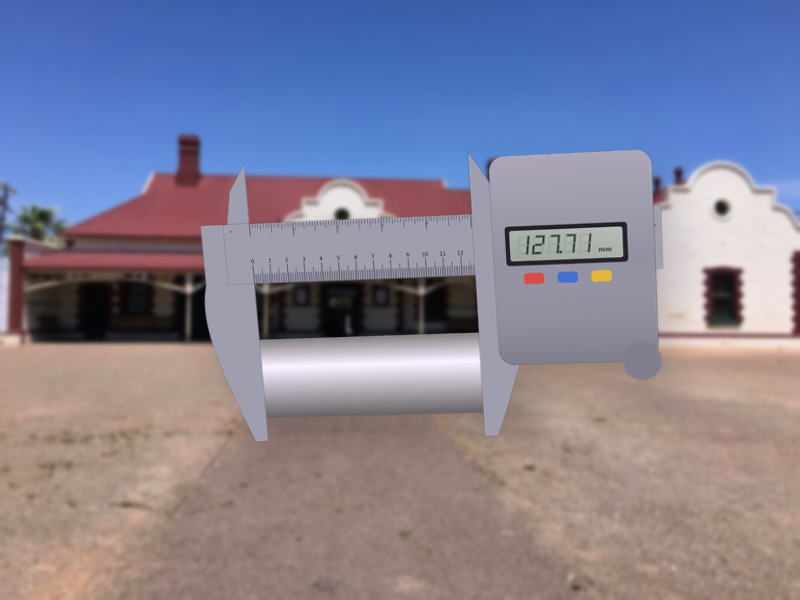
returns 127.71,mm
